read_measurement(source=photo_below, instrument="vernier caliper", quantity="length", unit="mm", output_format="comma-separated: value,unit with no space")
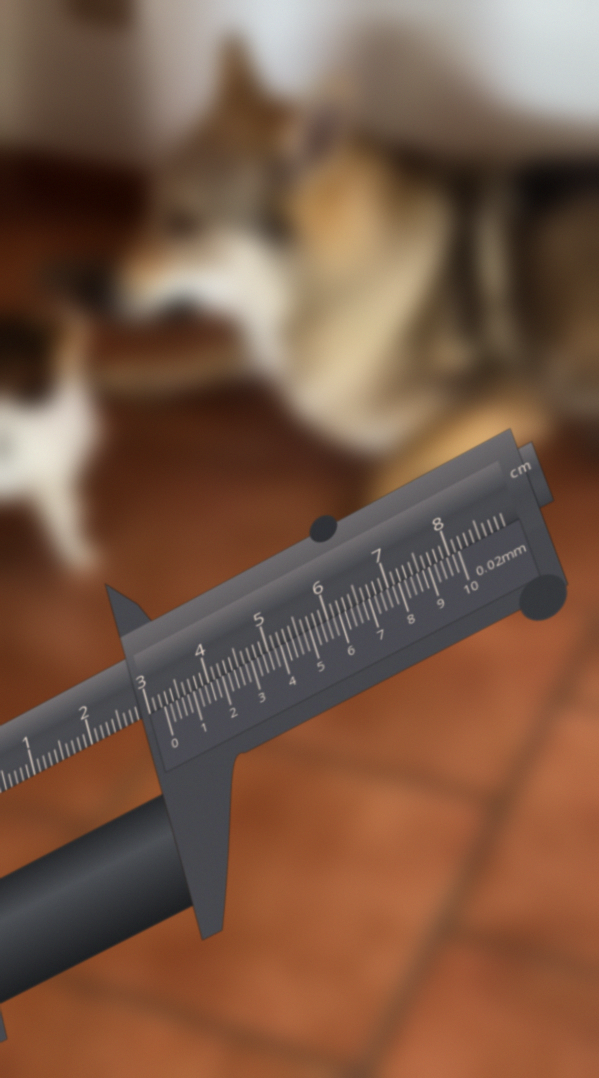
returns 32.5,mm
